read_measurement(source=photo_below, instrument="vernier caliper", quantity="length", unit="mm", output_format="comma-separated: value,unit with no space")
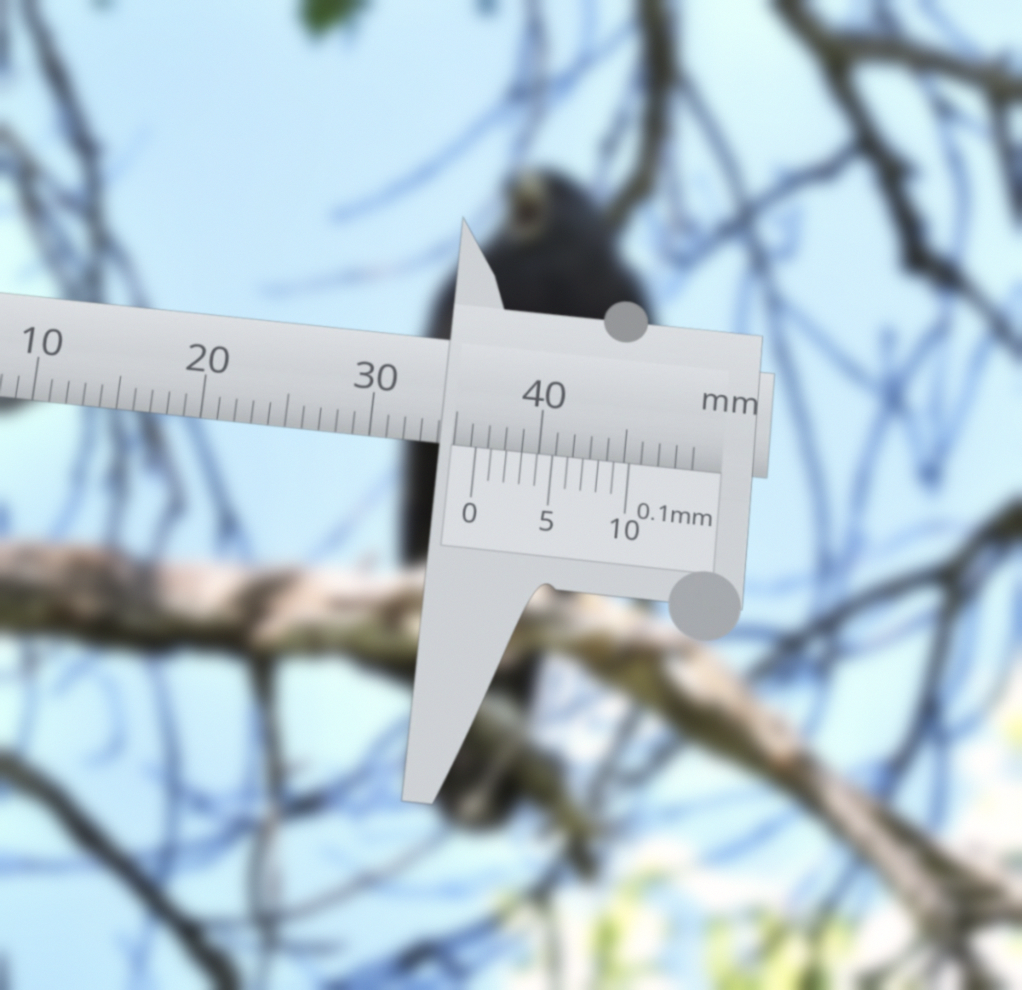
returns 36.3,mm
